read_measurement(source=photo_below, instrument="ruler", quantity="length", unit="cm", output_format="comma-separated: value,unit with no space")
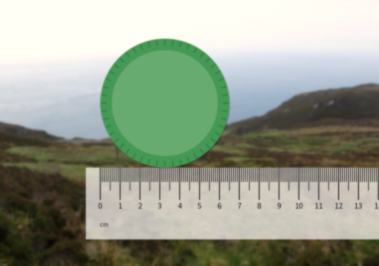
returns 6.5,cm
